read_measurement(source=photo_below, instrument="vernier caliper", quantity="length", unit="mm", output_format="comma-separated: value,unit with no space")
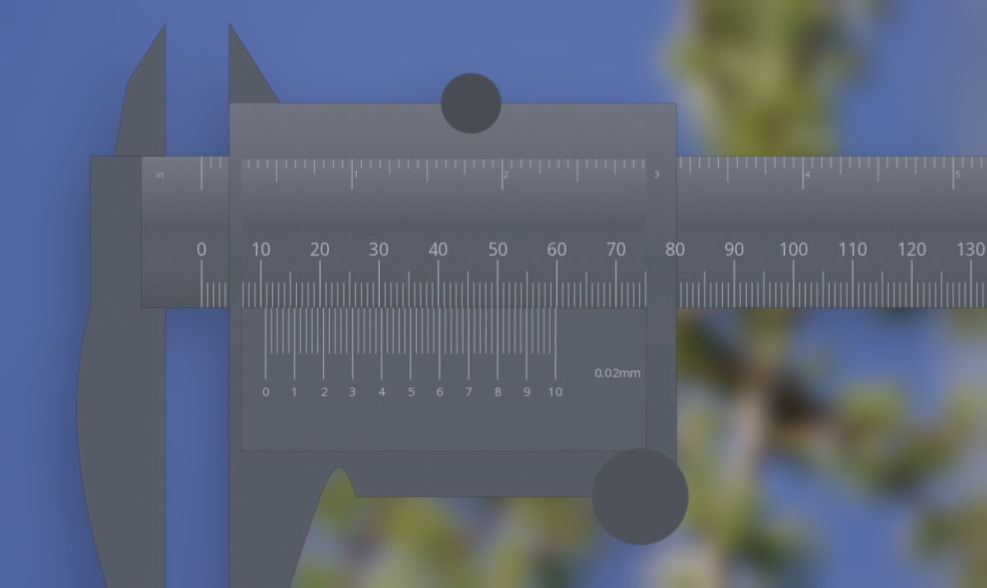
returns 10.8,mm
